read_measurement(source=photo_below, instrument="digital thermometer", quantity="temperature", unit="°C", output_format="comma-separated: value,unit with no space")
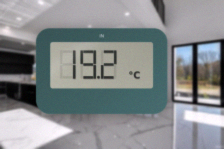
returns 19.2,°C
